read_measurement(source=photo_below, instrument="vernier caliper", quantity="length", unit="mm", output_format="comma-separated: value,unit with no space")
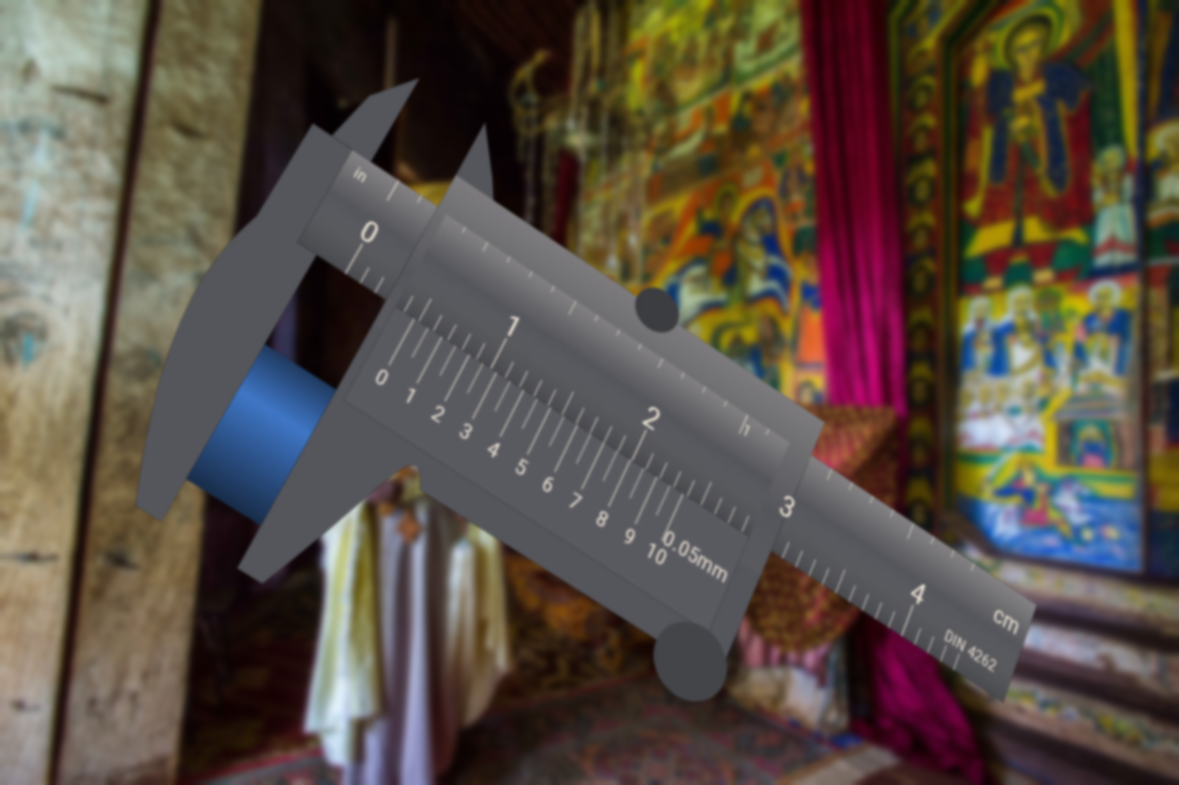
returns 4.7,mm
